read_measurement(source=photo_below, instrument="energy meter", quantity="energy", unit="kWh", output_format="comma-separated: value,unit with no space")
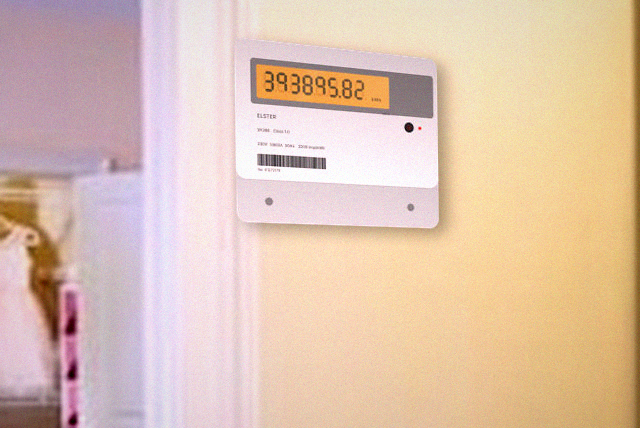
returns 393895.82,kWh
